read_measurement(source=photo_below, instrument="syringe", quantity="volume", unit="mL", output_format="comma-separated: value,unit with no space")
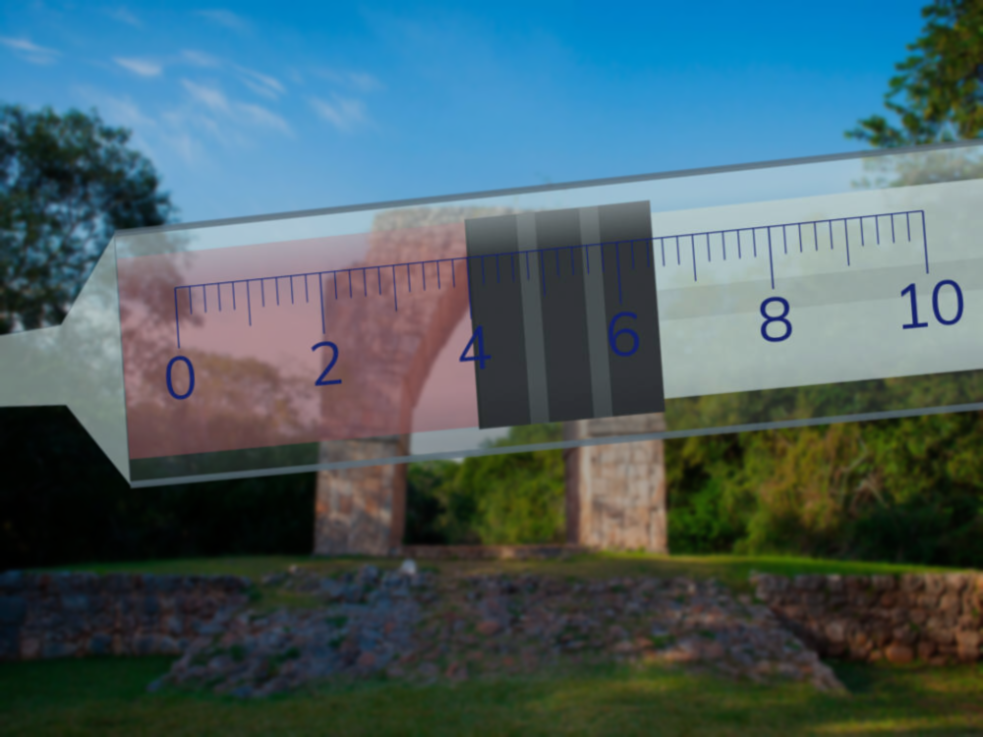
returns 4,mL
